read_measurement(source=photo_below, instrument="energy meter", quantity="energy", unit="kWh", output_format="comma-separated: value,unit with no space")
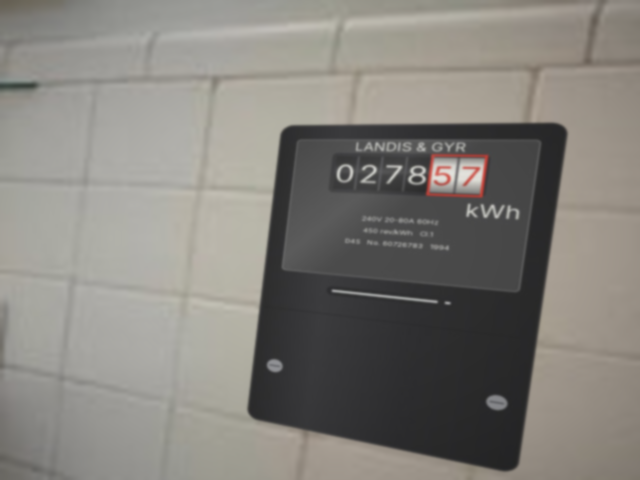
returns 278.57,kWh
